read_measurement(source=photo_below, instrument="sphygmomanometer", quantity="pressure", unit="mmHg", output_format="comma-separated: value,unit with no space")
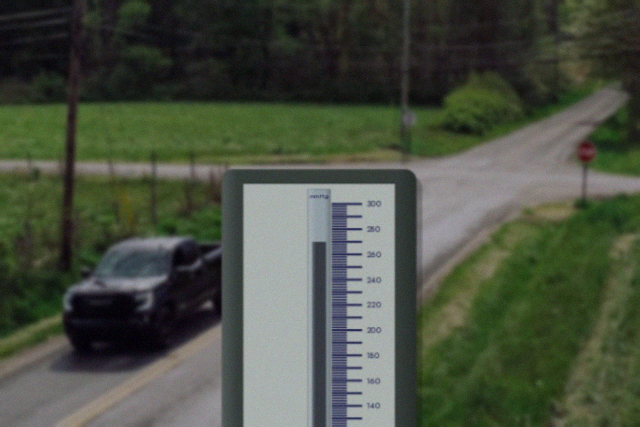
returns 270,mmHg
